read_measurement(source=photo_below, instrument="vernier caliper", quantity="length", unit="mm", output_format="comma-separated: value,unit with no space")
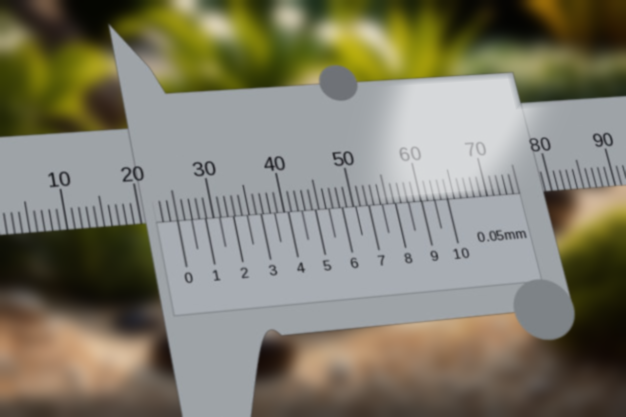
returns 25.0,mm
